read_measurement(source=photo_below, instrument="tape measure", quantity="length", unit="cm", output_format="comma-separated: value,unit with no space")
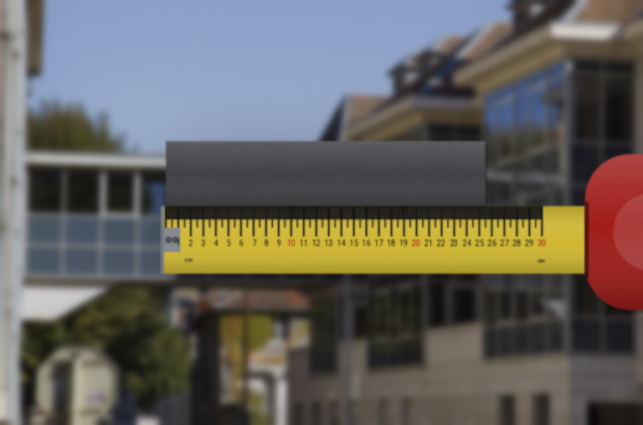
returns 25.5,cm
